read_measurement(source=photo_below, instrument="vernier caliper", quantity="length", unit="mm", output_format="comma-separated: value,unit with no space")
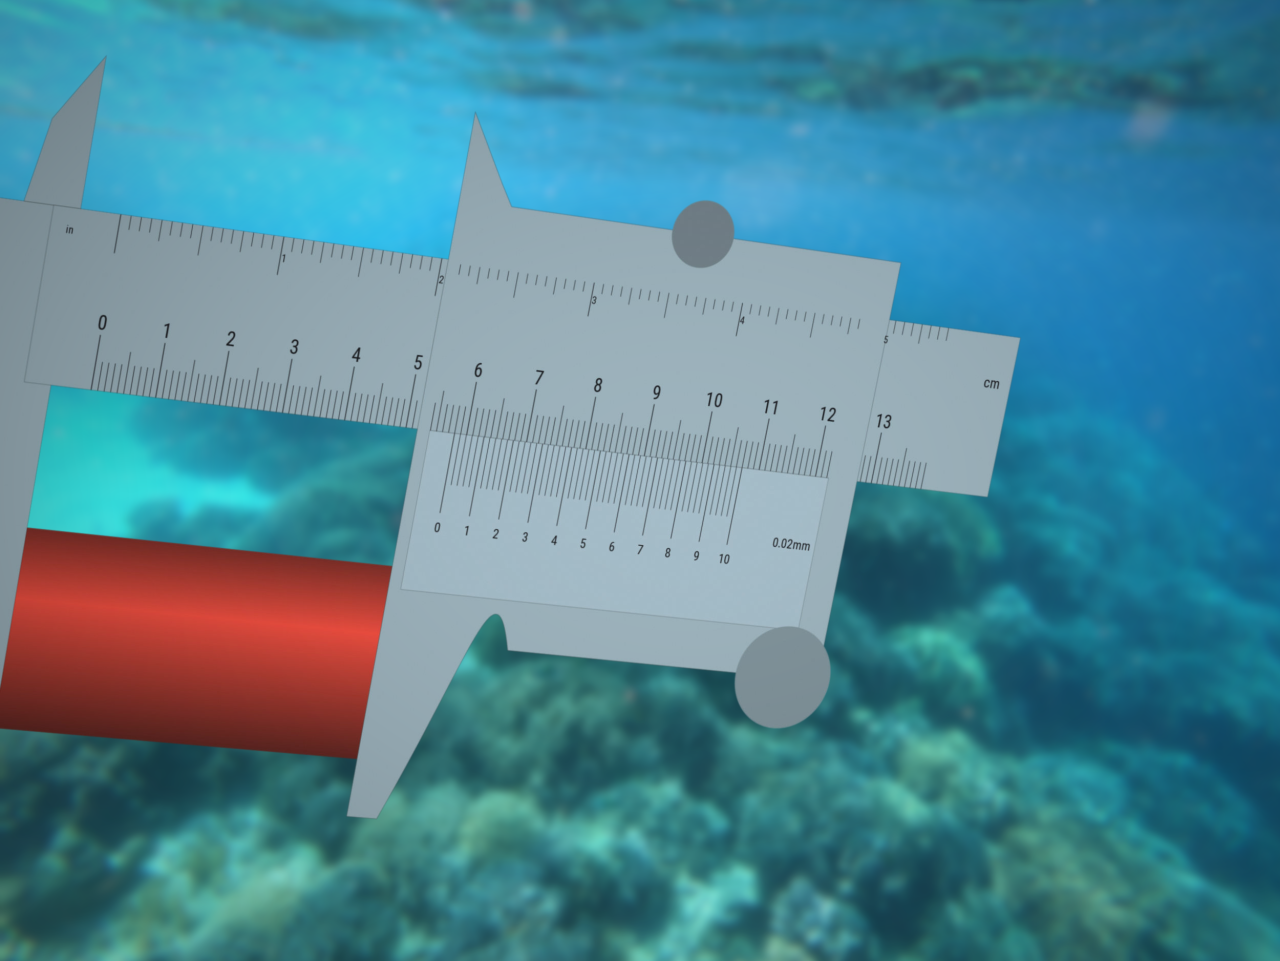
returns 58.0,mm
